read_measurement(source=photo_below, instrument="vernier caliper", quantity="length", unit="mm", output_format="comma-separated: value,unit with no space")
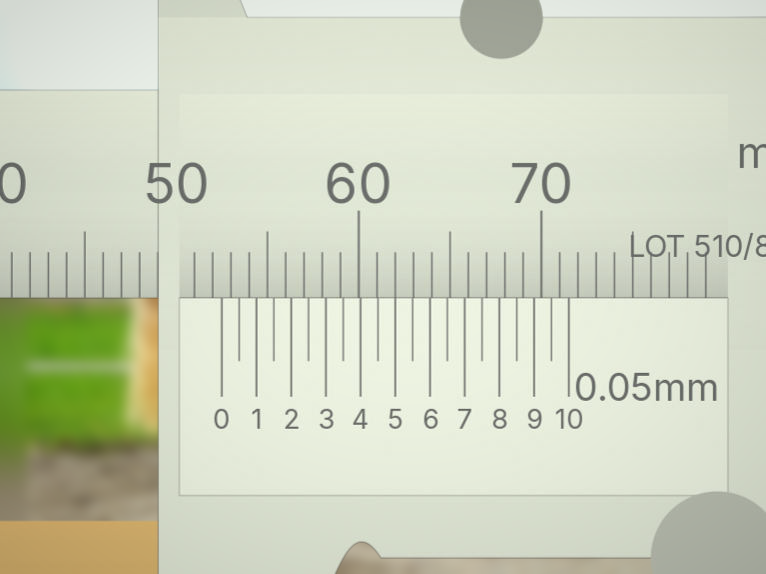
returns 52.5,mm
